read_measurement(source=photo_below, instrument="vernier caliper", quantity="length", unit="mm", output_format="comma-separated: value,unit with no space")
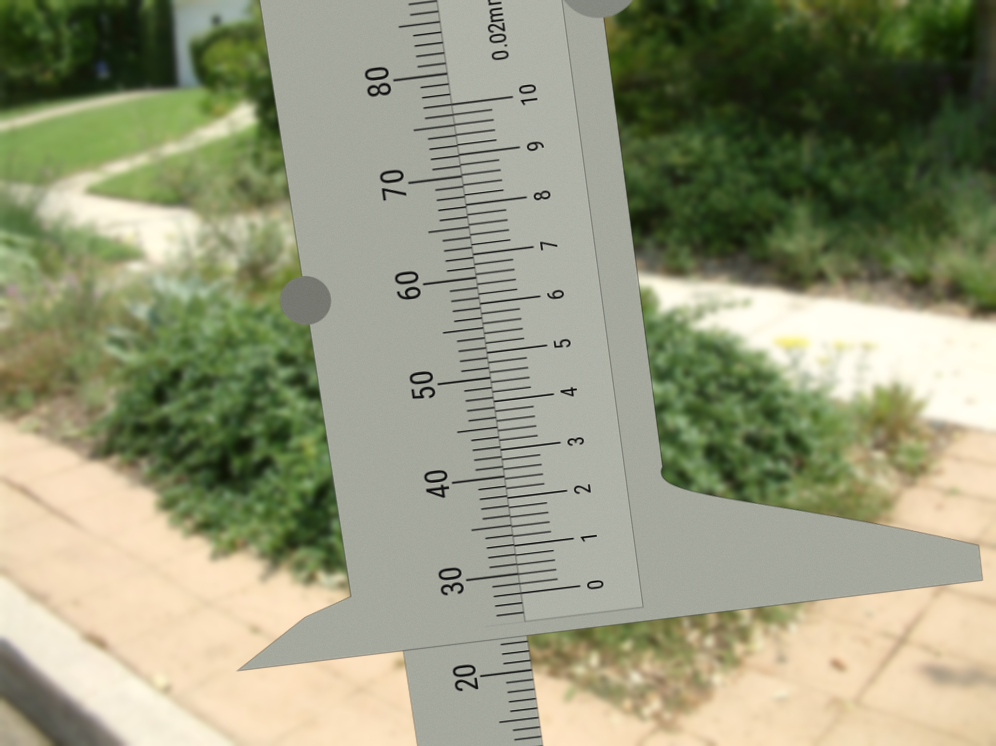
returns 28.0,mm
